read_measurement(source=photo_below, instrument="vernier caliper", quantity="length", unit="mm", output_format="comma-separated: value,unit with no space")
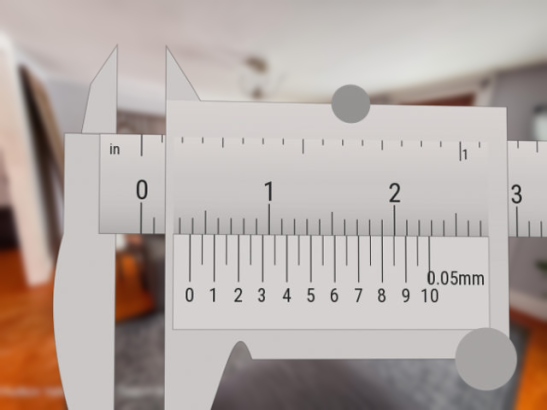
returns 3.8,mm
